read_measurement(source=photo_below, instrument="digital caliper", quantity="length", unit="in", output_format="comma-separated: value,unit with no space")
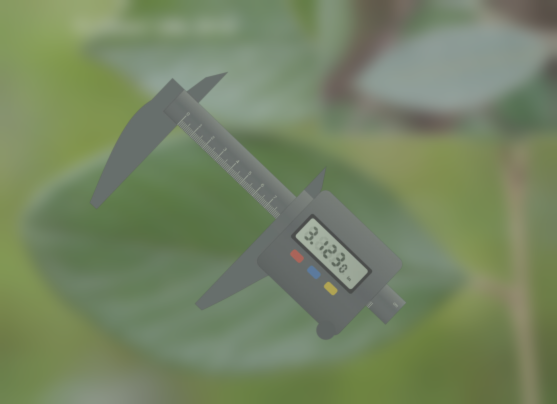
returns 3.1230,in
